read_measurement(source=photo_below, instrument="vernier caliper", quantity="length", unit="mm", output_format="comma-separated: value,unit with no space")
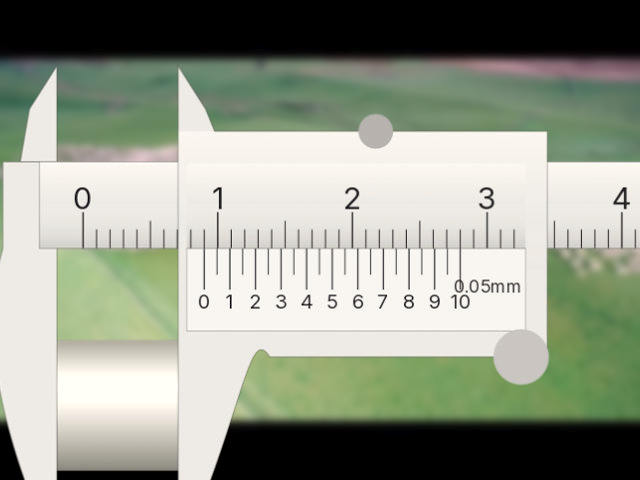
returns 9.0,mm
